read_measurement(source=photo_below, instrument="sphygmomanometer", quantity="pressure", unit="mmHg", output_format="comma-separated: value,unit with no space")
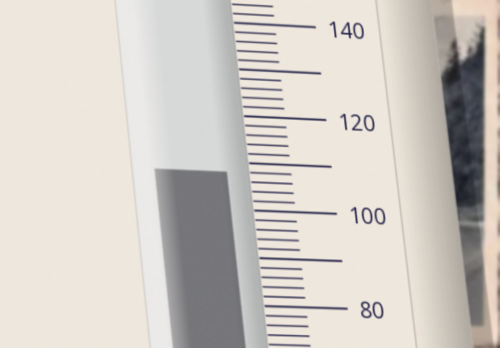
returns 108,mmHg
